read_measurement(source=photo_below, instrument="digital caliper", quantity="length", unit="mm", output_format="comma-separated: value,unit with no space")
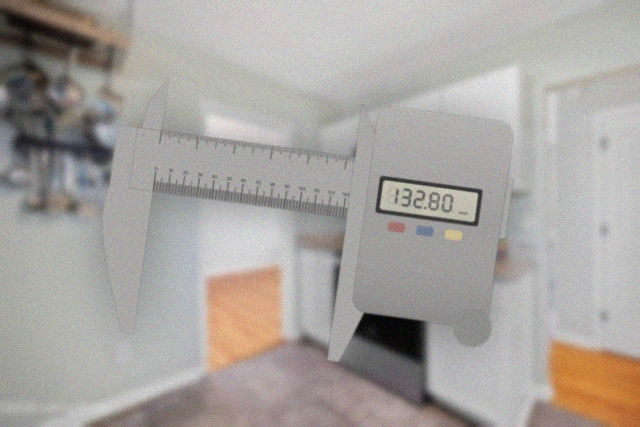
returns 132.80,mm
